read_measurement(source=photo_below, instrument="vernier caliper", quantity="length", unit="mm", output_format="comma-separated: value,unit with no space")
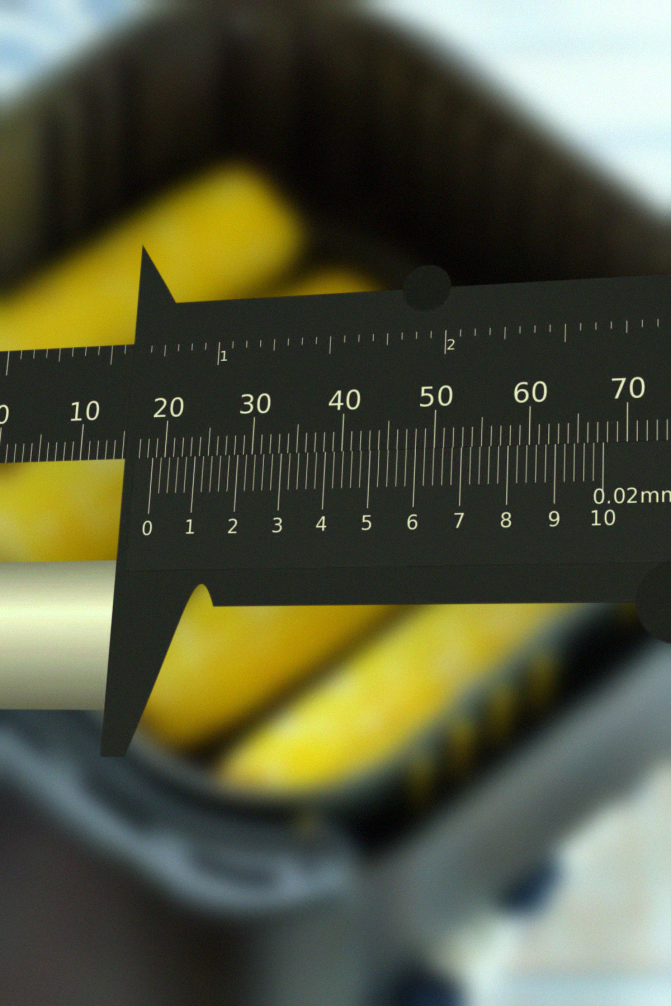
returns 18.6,mm
